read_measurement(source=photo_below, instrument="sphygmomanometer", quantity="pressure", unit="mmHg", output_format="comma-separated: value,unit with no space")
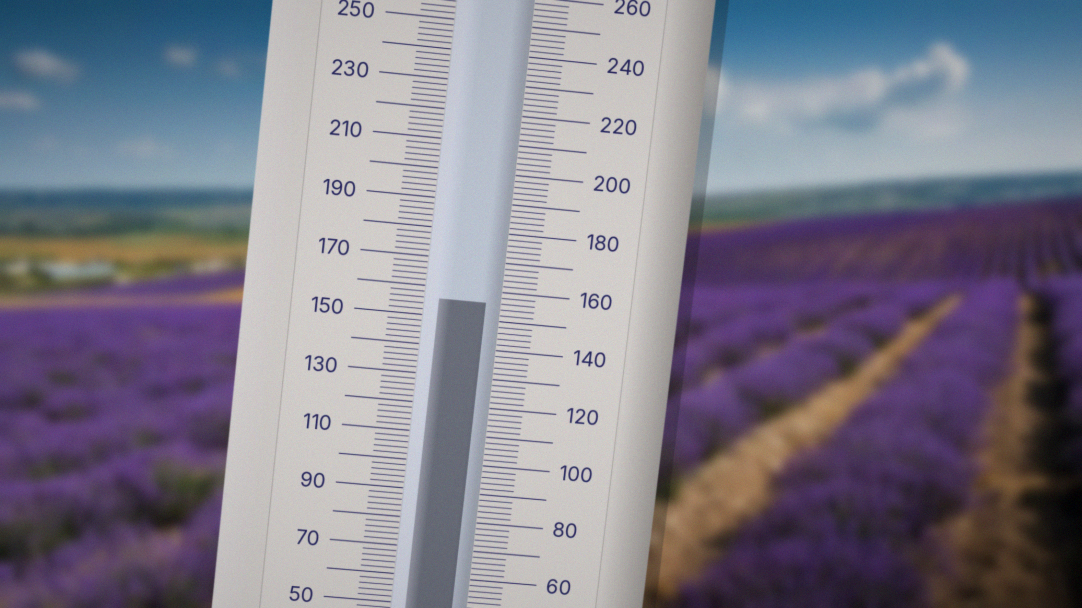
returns 156,mmHg
